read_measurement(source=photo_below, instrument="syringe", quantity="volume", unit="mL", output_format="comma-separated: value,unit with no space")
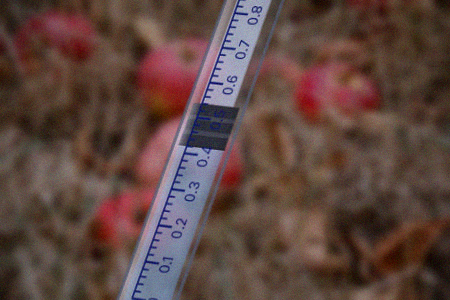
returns 0.42,mL
